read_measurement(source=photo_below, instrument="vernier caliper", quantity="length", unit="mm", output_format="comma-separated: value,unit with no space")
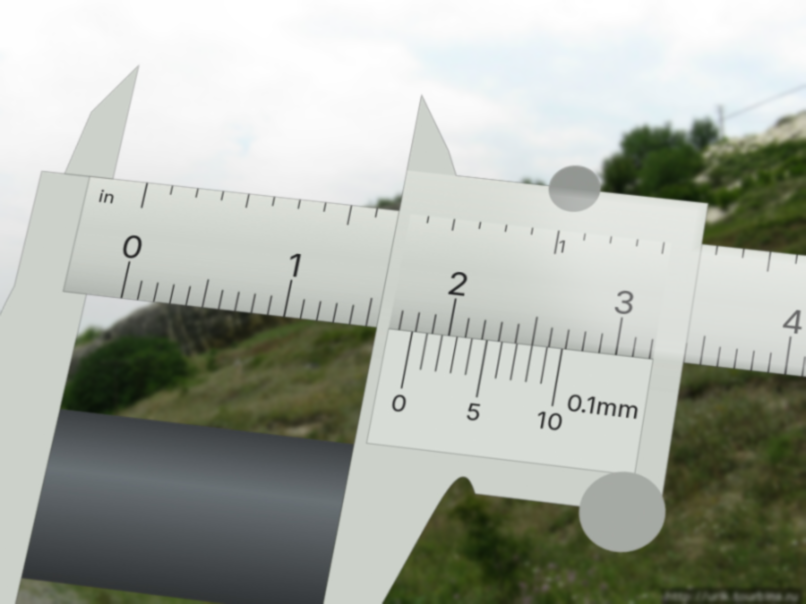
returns 17.8,mm
